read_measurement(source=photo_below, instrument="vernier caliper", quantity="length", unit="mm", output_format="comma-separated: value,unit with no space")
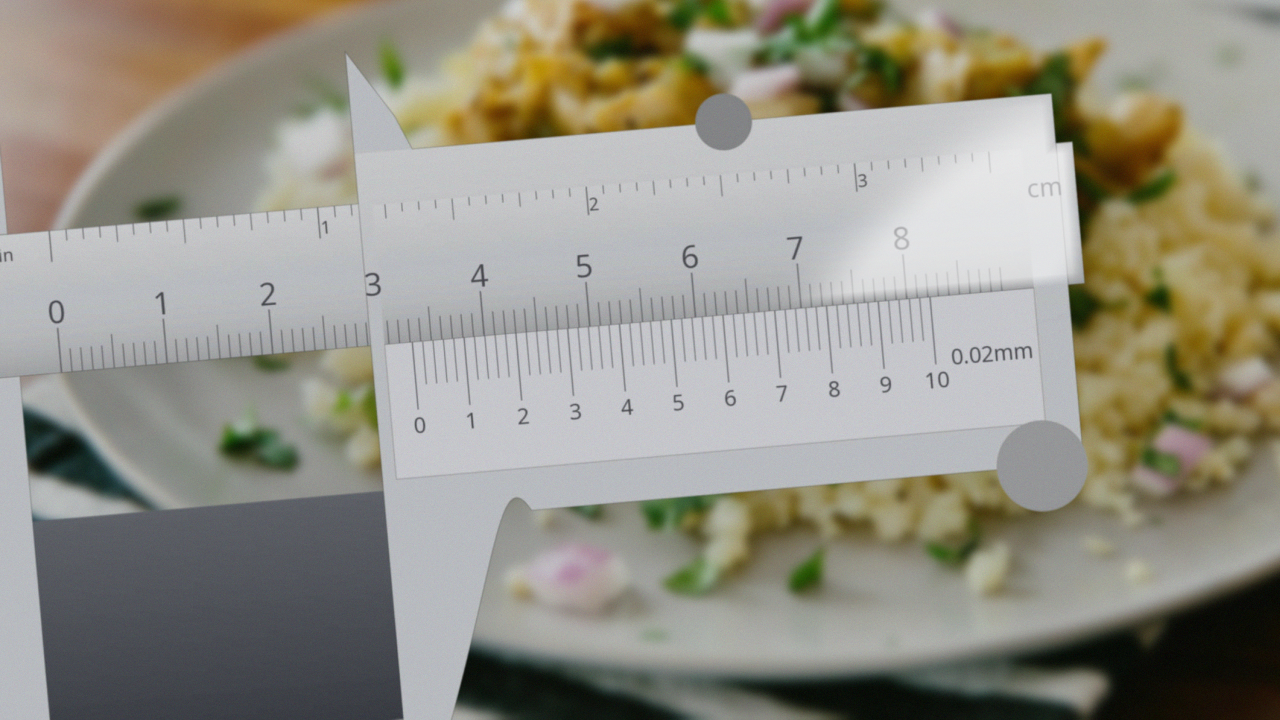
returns 33.2,mm
